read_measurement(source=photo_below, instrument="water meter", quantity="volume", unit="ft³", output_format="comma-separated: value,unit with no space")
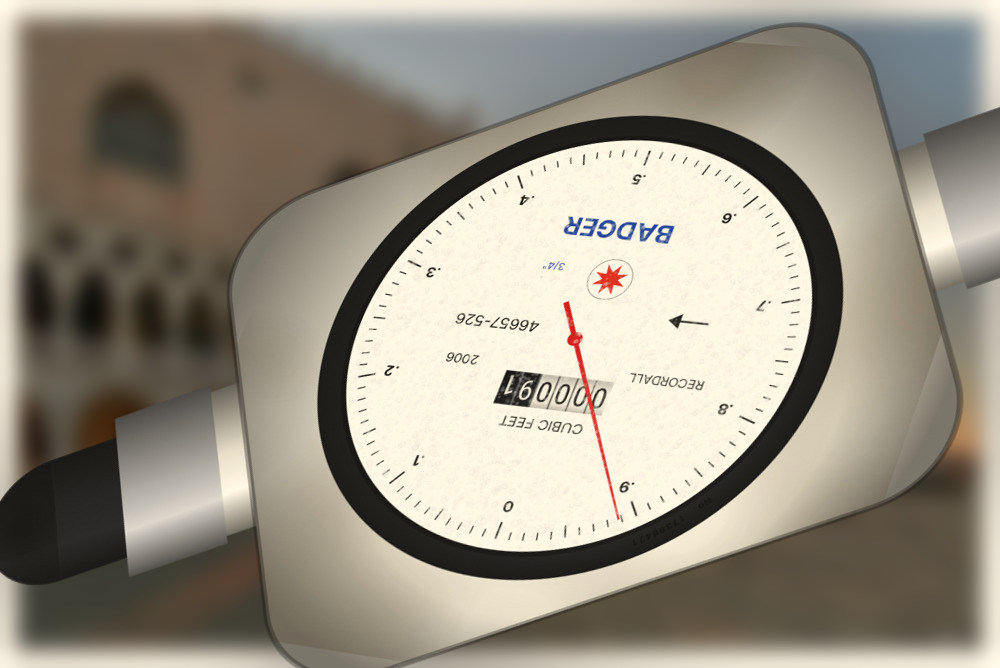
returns 90.91,ft³
